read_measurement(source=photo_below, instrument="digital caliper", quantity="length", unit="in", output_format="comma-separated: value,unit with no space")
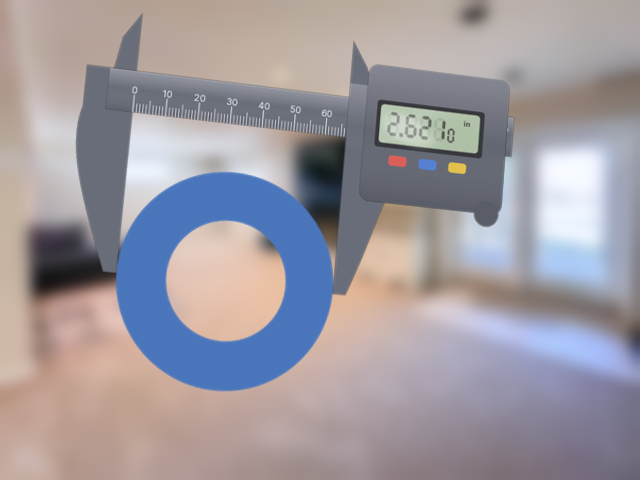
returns 2.6210,in
